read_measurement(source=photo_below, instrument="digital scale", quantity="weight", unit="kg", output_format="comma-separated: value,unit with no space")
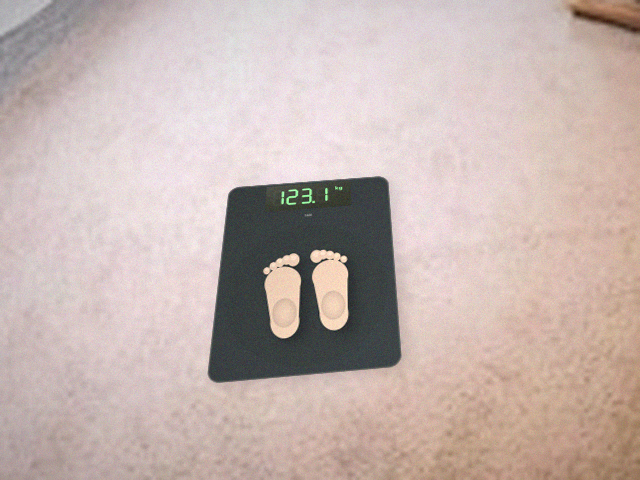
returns 123.1,kg
